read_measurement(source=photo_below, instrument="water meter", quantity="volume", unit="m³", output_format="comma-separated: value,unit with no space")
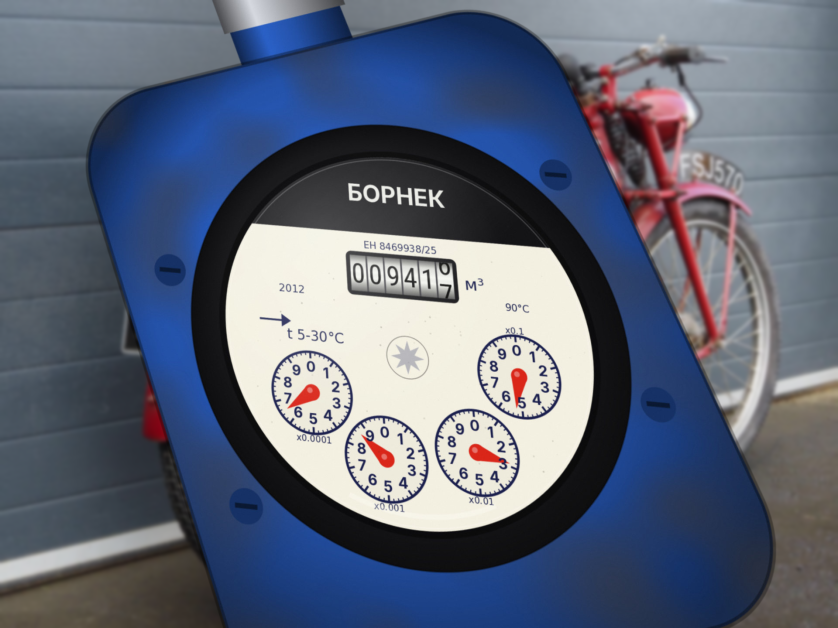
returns 9416.5286,m³
